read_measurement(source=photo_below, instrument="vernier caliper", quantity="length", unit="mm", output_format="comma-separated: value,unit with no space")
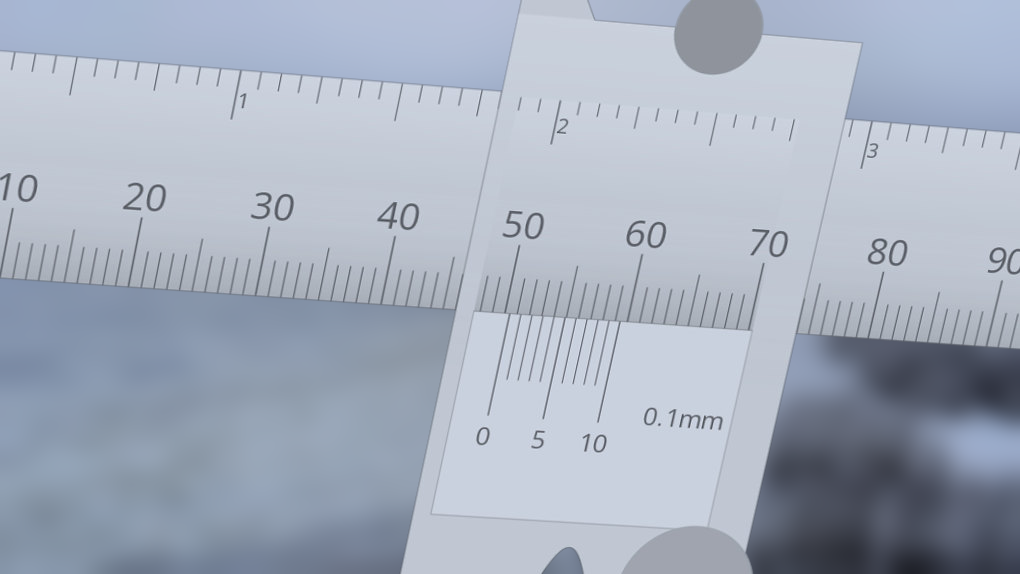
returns 50.4,mm
